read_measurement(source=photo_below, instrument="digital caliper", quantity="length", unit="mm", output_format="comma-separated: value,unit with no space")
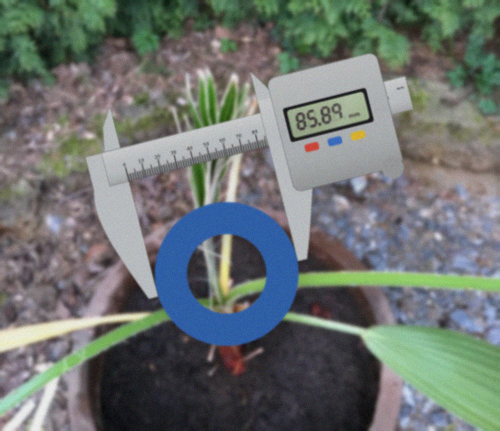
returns 85.89,mm
